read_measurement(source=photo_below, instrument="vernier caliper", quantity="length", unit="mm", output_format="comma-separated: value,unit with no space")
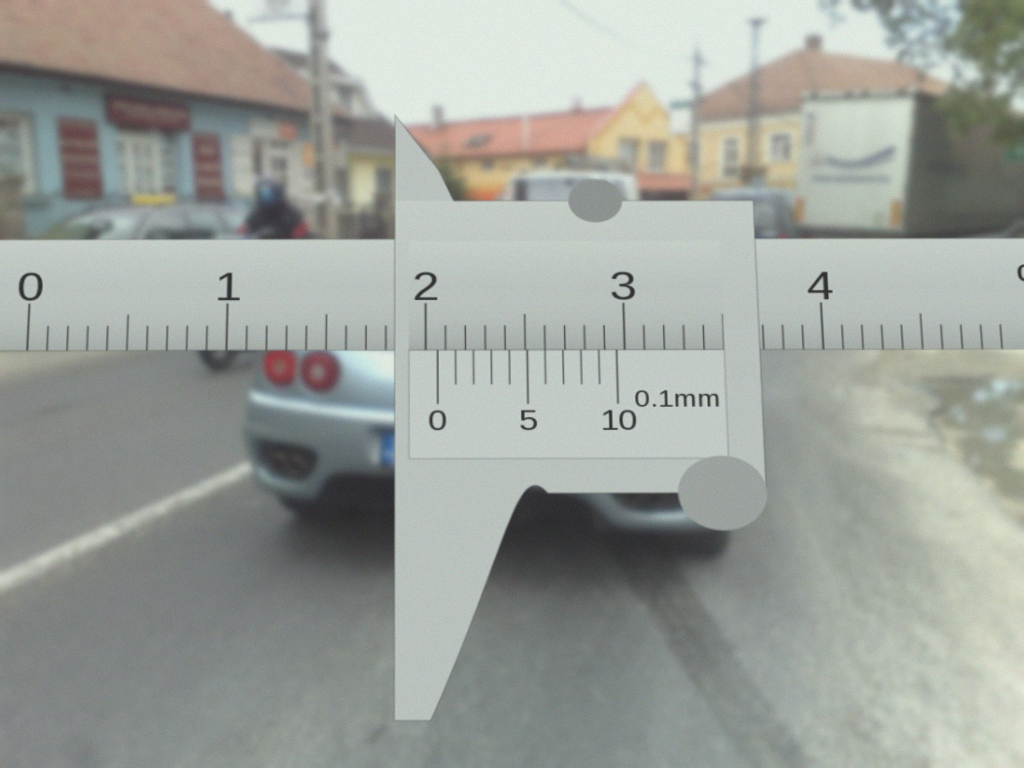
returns 20.6,mm
